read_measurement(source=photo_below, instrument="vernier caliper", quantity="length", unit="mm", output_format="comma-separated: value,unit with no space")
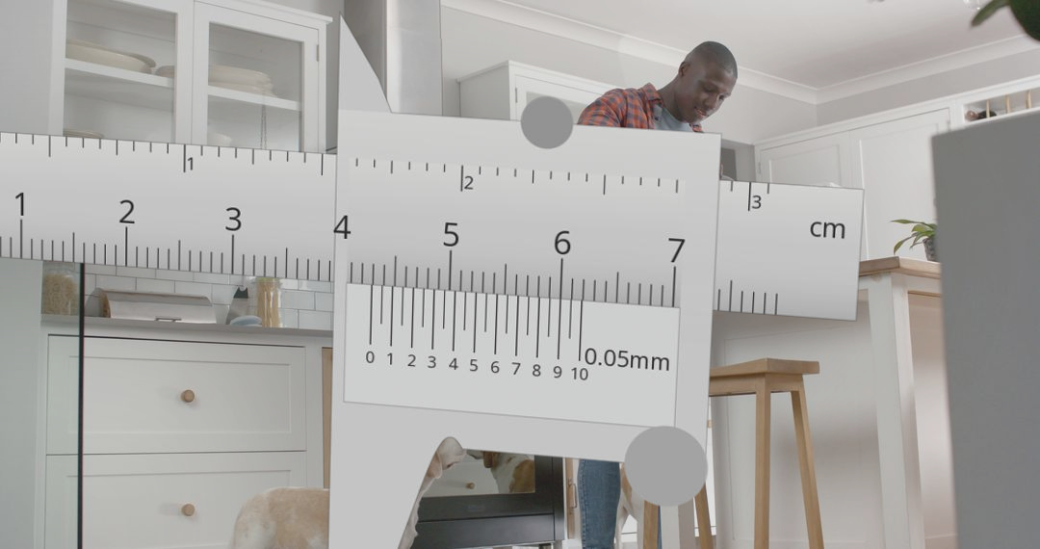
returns 42.9,mm
